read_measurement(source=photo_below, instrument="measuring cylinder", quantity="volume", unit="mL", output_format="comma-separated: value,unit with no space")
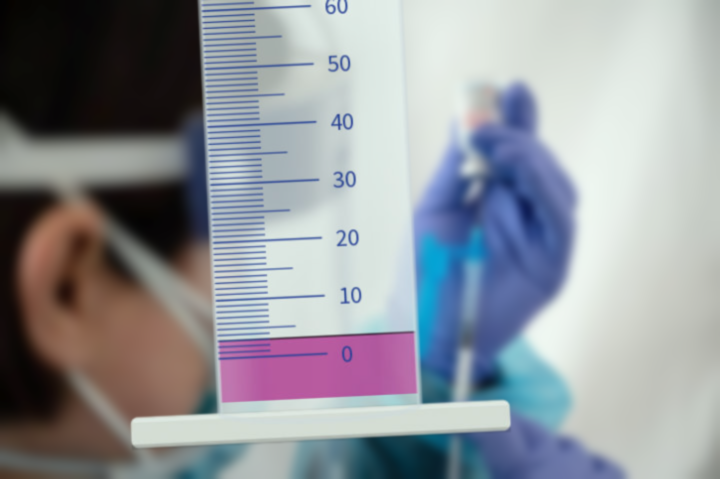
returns 3,mL
